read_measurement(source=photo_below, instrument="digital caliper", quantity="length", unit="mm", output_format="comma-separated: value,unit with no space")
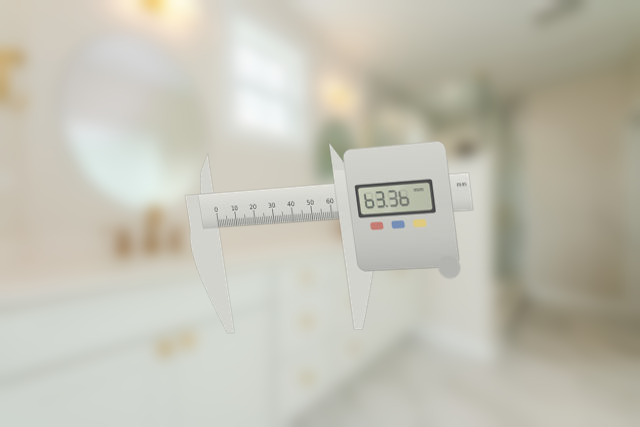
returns 63.36,mm
